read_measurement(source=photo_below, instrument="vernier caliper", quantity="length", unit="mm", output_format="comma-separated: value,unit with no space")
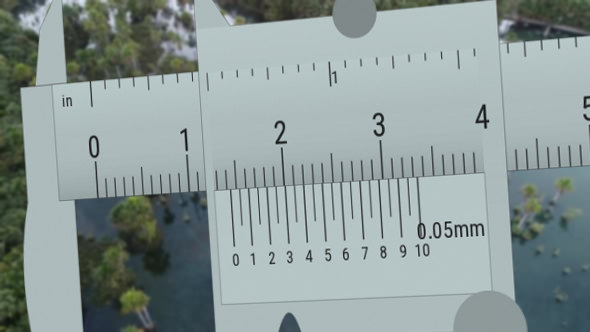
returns 14.4,mm
